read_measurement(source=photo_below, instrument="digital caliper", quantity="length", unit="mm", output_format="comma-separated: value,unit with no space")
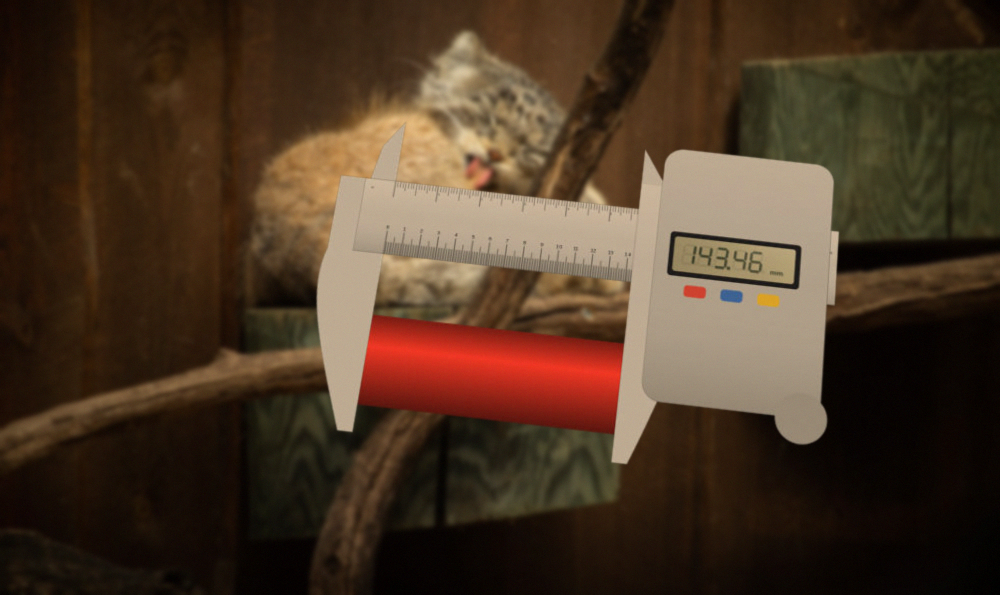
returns 143.46,mm
